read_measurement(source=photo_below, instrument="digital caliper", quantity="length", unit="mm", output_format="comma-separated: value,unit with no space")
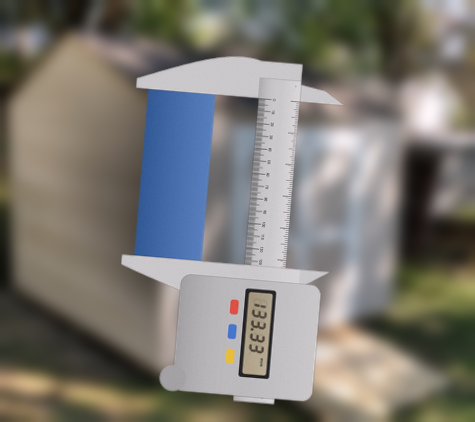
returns 133.33,mm
